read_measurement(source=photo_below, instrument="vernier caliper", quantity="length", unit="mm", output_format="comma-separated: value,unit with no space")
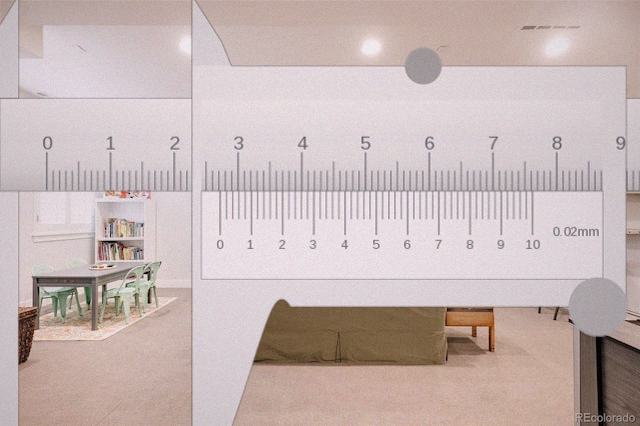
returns 27.2,mm
